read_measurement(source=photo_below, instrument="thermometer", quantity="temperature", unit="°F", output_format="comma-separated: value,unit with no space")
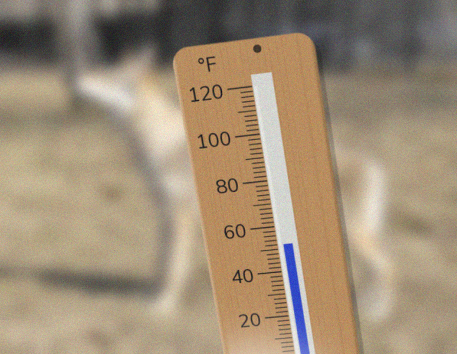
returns 52,°F
